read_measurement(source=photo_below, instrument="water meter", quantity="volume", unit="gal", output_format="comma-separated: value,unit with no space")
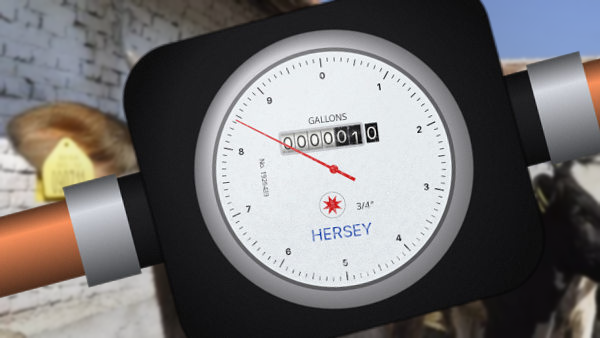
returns 8.4,gal
